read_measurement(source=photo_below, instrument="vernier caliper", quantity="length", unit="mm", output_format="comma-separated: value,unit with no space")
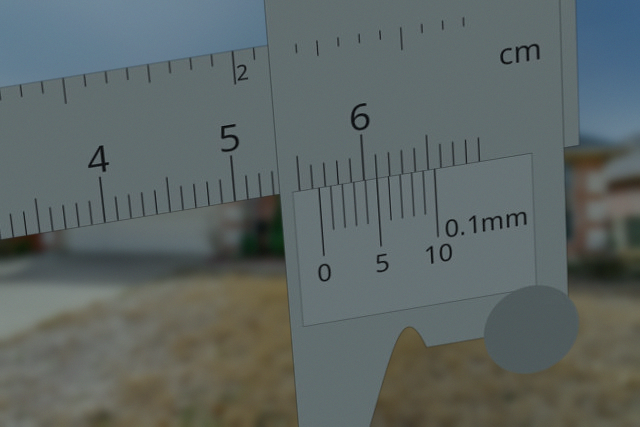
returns 56.5,mm
